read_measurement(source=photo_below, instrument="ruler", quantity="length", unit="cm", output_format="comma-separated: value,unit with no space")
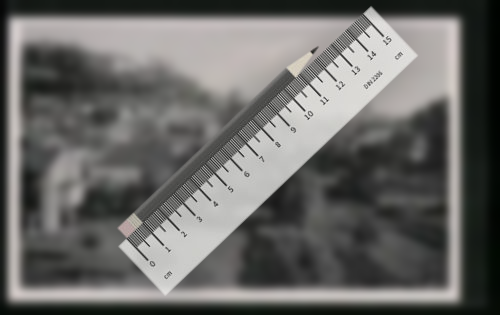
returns 12.5,cm
